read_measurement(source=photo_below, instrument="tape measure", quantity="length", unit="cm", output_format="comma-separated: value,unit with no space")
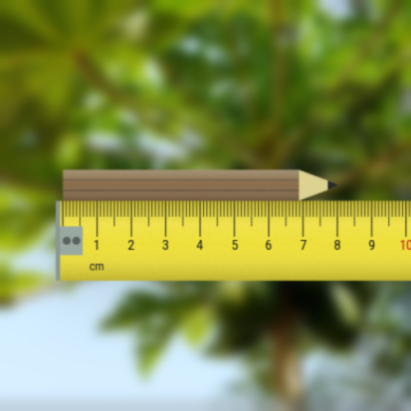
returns 8,cm
